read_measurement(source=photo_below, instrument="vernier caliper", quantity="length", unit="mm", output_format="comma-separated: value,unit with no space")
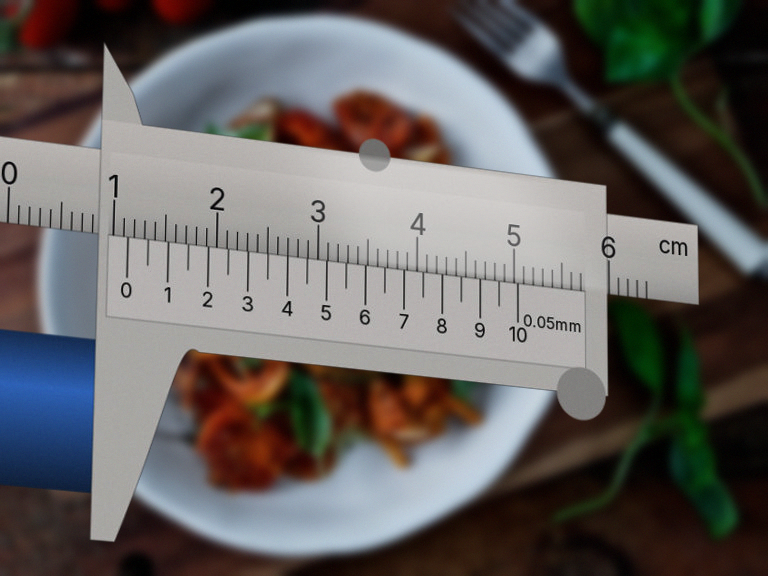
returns 11.4,mm
